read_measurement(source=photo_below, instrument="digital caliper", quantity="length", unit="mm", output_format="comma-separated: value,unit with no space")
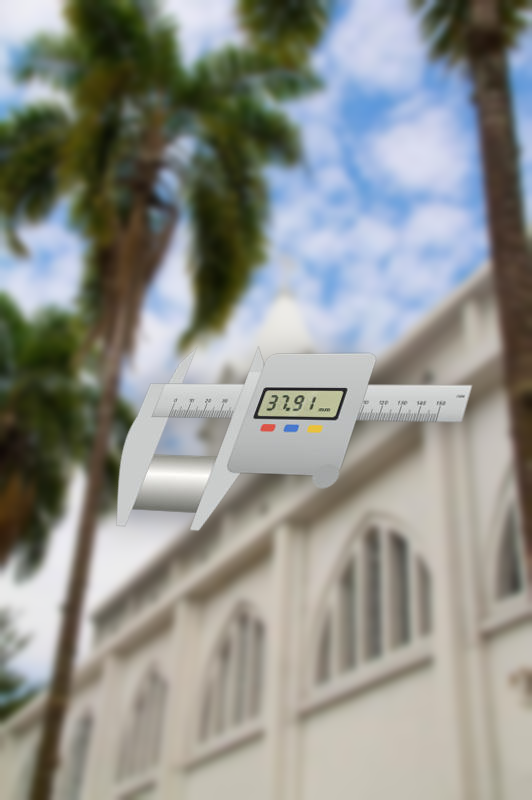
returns 37.91,mm
